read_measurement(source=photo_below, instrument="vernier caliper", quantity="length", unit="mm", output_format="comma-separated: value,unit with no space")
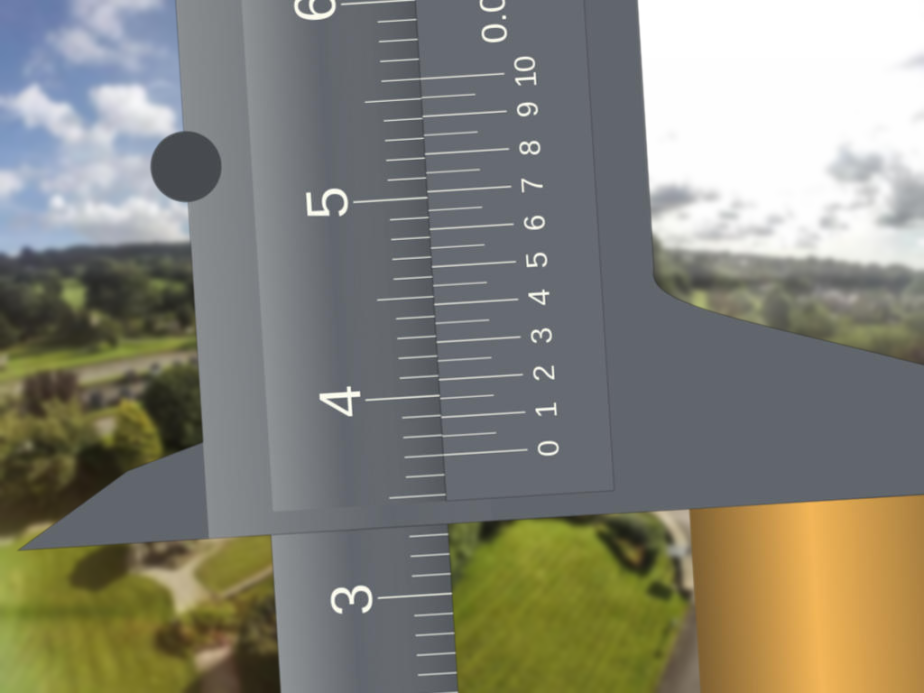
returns 37.0,mm
